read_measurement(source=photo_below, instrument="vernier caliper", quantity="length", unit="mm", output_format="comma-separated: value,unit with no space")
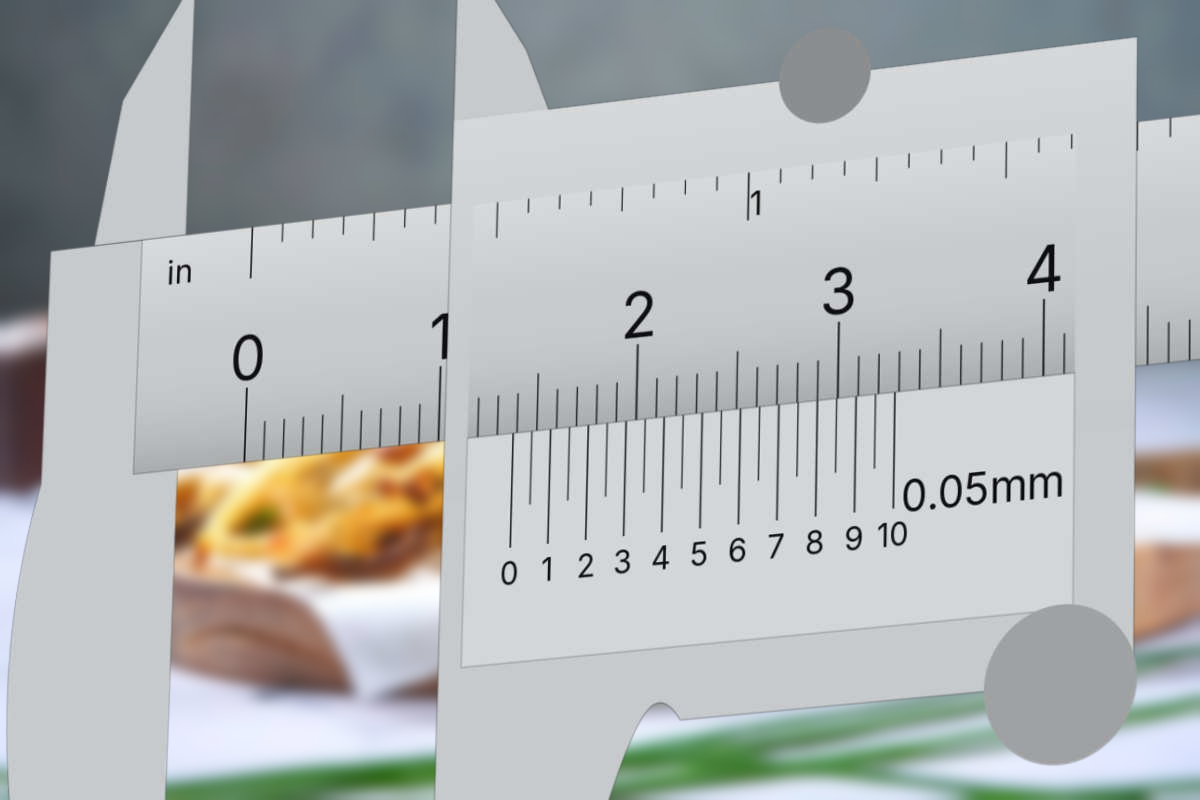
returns 13.8,mm
